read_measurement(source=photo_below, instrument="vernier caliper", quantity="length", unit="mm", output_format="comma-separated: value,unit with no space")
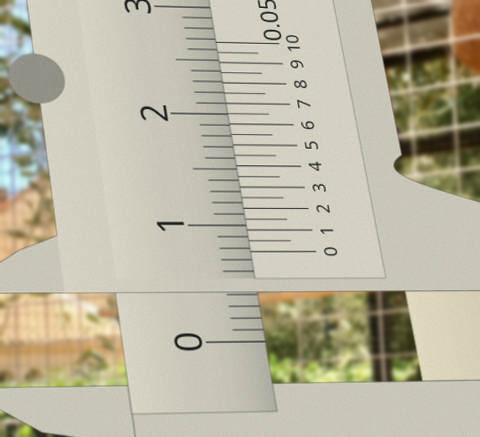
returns 7.7,mm
